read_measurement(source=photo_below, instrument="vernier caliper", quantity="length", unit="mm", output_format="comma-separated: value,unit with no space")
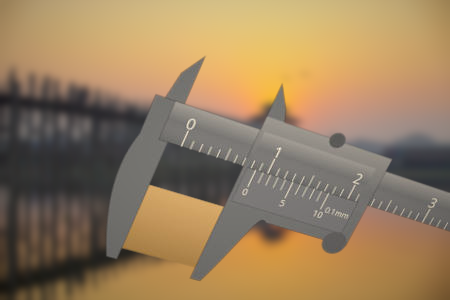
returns 8.6,mm
